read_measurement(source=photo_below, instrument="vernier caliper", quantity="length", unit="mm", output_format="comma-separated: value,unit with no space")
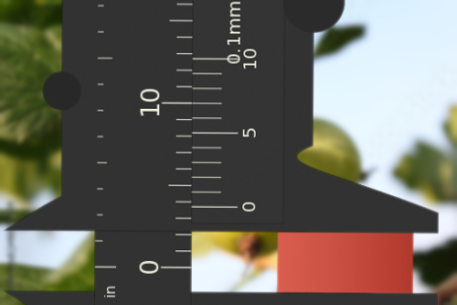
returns 3.7,mm
